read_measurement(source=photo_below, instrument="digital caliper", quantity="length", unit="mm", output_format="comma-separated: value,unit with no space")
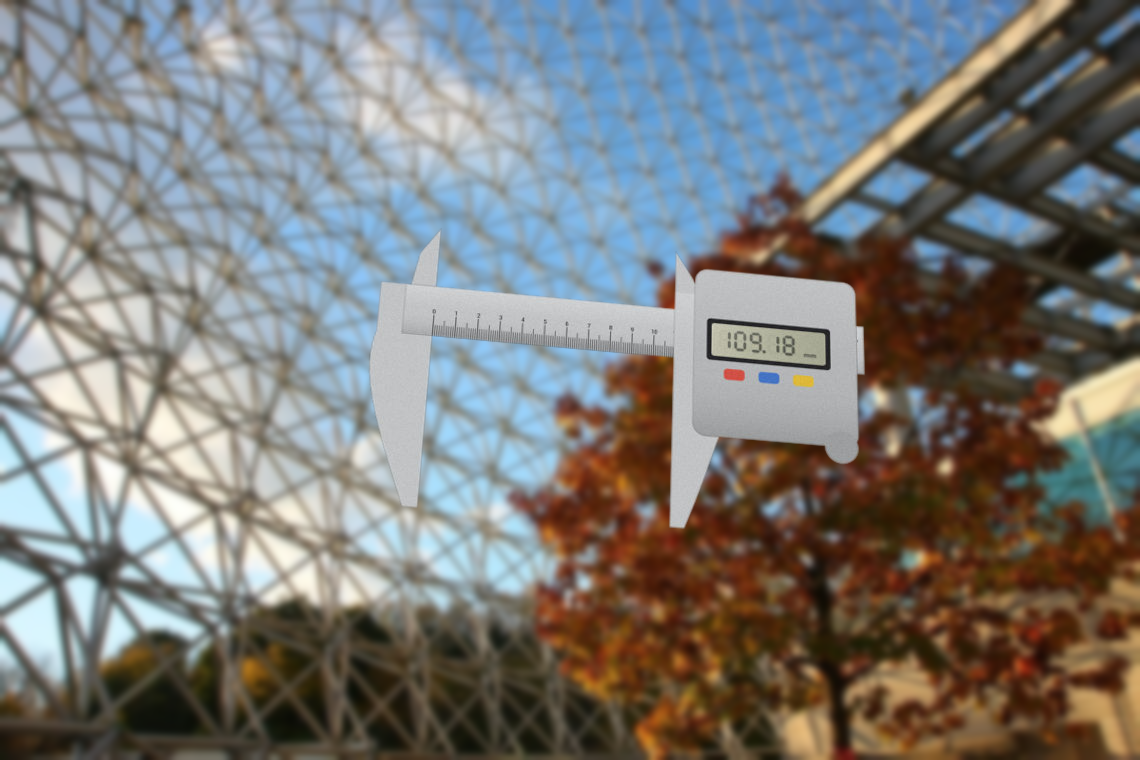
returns 109.18,mm
